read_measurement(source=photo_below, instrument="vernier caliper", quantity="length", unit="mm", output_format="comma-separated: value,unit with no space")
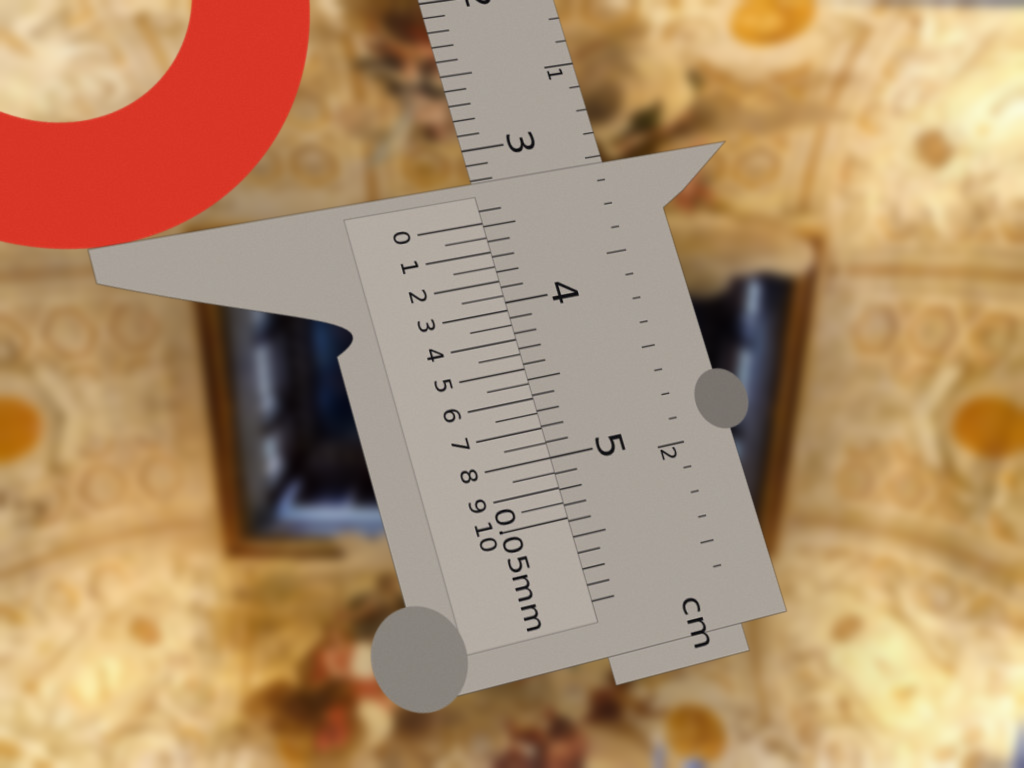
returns 34.8,mm
